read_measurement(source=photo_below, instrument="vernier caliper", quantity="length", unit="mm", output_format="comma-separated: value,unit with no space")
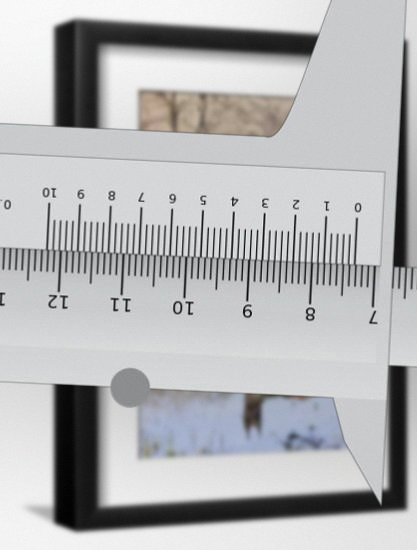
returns 73.2,mm
